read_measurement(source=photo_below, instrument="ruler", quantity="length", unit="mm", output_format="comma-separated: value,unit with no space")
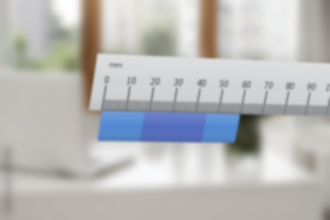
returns 60,mm
